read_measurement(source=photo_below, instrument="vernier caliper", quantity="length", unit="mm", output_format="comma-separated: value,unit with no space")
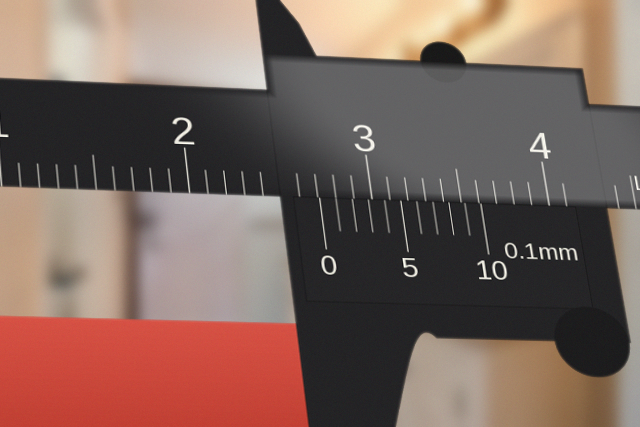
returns 27.1,mm
